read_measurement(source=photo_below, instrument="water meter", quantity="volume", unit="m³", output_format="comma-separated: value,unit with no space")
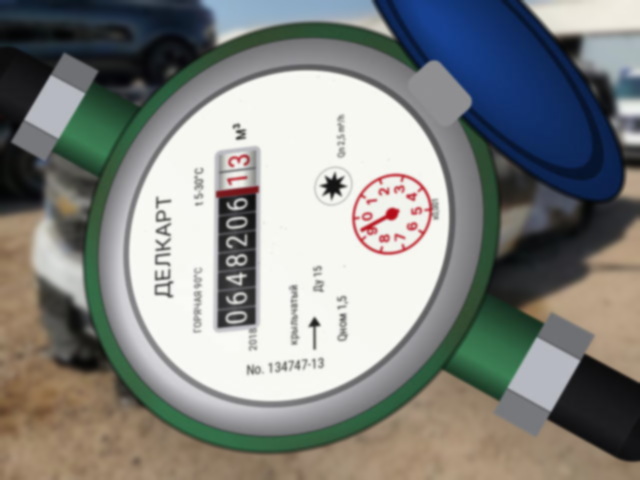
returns 648206.129,m³
